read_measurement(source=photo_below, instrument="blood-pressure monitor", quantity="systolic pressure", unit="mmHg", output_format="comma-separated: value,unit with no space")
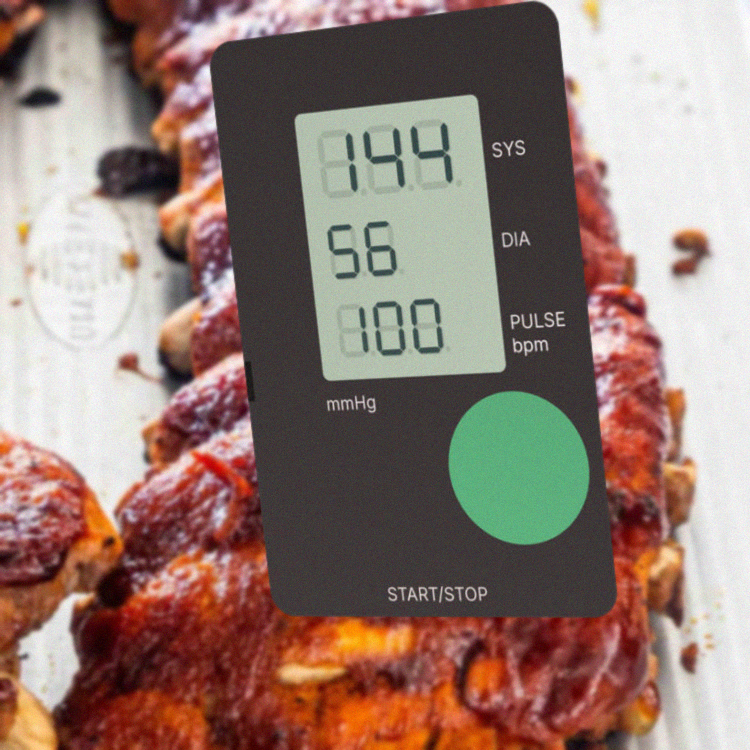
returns 144,mmHg
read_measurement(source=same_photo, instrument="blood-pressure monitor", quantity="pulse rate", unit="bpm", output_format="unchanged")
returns 100,bpm
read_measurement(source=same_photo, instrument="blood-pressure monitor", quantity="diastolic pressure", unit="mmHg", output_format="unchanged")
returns 56,mmHg
